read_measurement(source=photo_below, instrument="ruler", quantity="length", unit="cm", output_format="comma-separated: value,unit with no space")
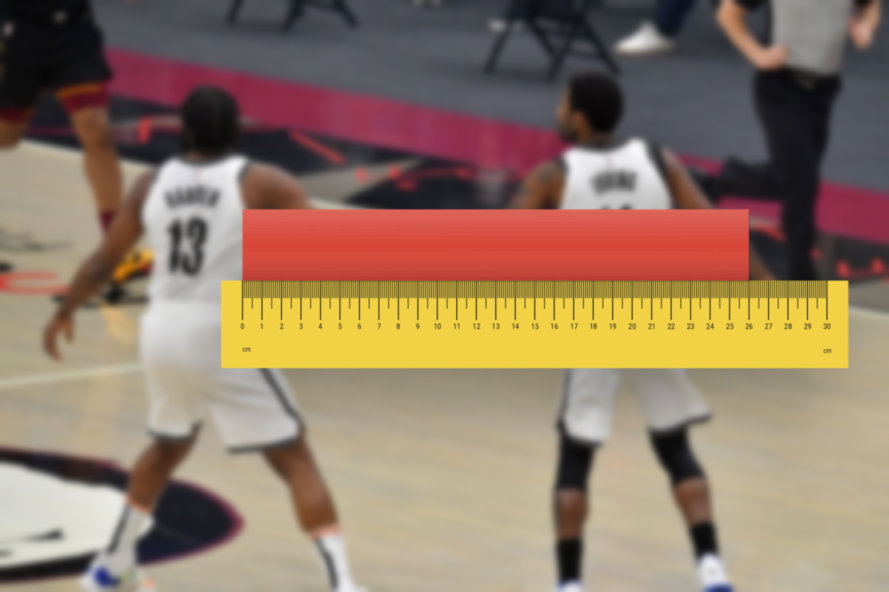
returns 26,cm
